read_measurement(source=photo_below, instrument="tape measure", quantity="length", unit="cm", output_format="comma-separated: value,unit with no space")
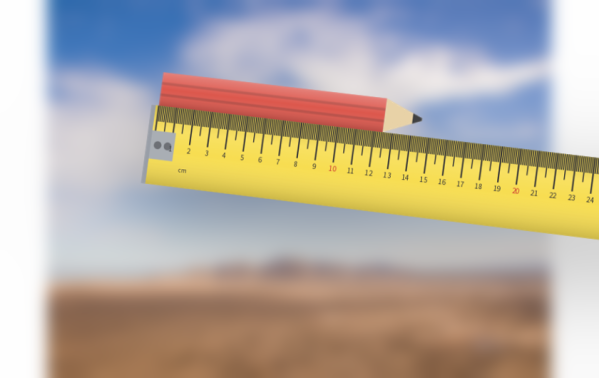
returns 14.5,cm
